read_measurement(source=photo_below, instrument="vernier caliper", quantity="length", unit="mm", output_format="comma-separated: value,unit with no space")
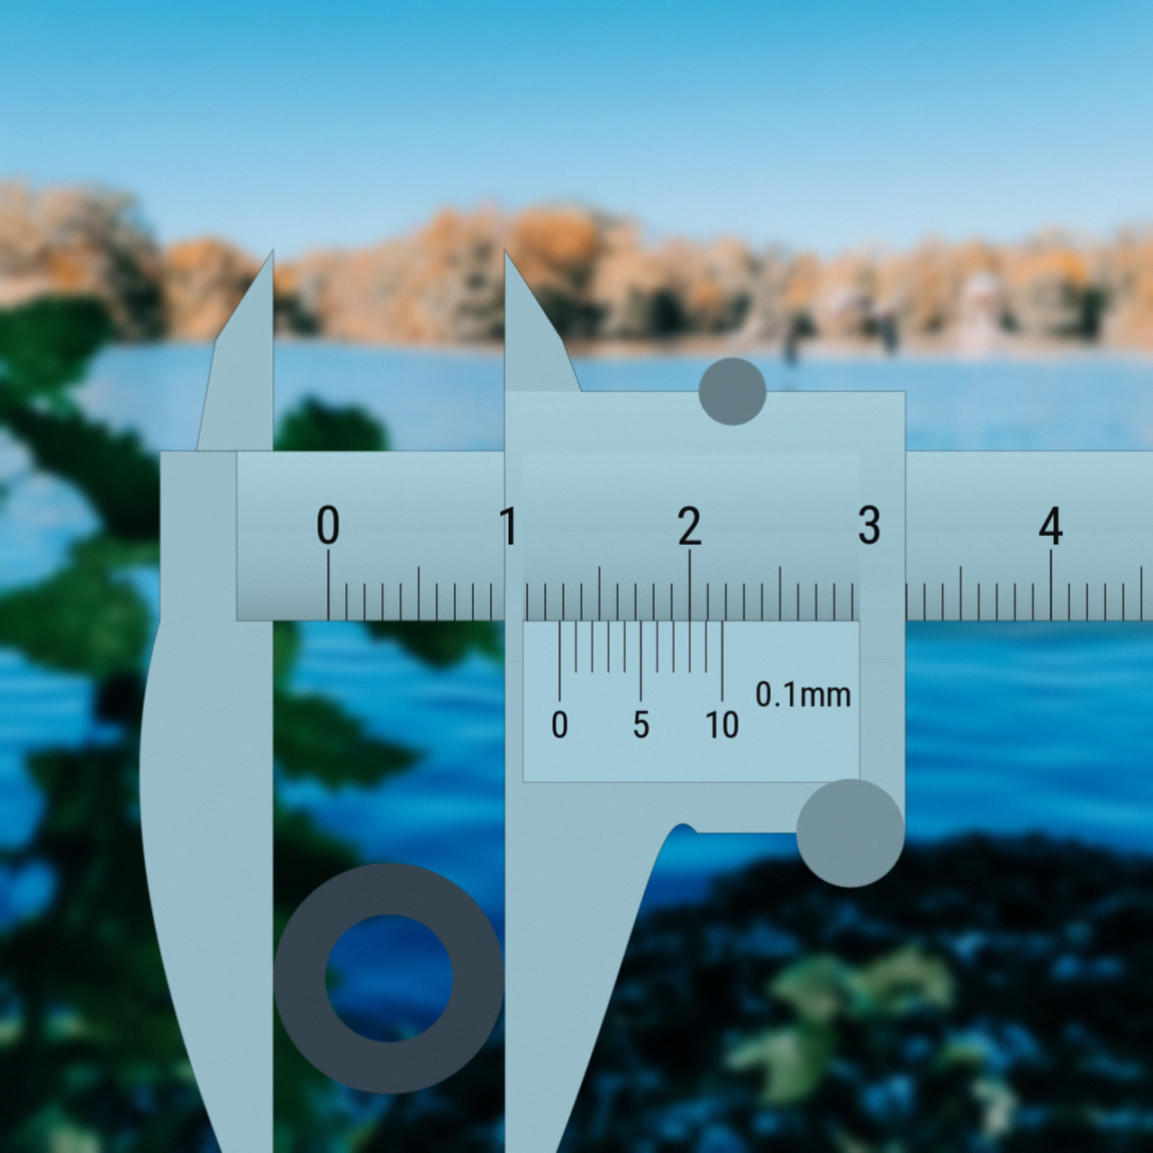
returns 12.8,mm
